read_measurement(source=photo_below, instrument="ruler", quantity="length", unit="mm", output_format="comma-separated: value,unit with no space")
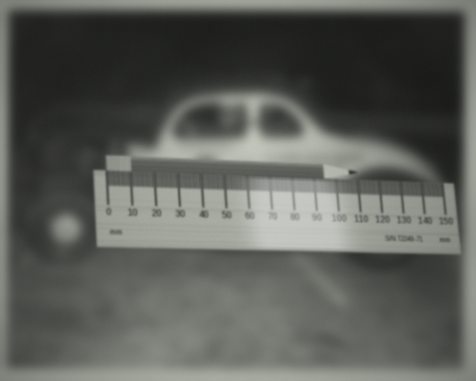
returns 110,mm
